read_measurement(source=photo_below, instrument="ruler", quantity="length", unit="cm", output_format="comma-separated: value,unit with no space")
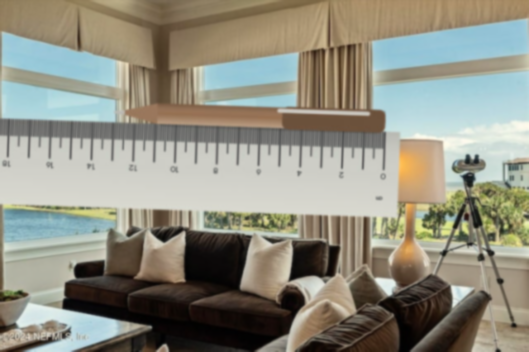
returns 13,cm
